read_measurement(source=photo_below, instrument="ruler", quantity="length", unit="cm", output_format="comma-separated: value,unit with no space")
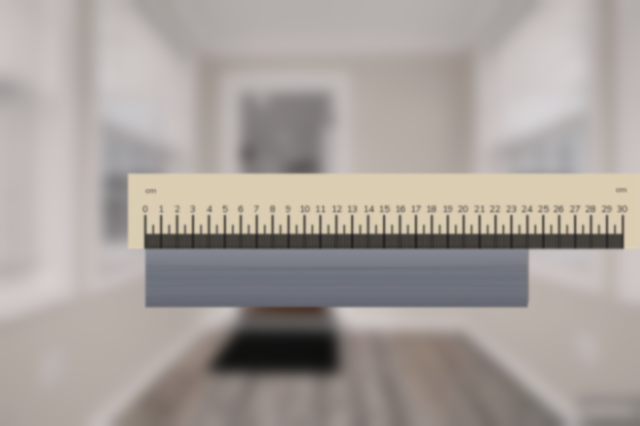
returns 24,cm
